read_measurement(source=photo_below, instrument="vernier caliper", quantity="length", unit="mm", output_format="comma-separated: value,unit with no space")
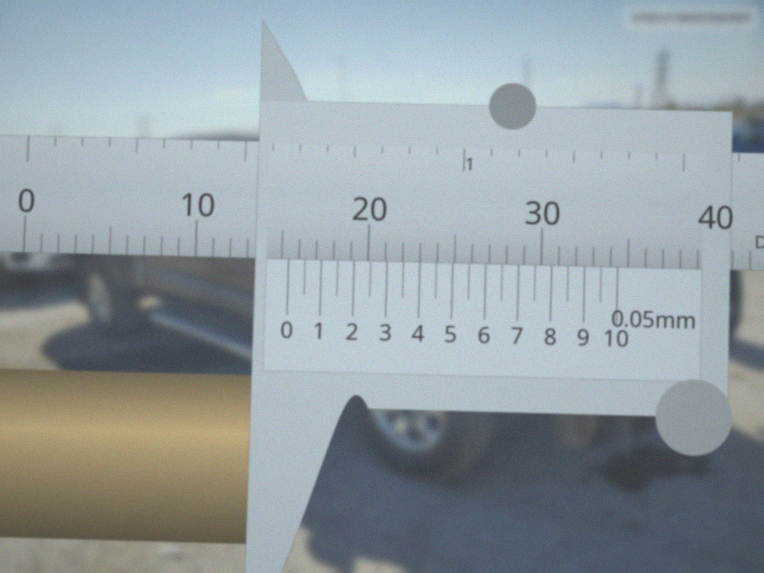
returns 15.4,mm
